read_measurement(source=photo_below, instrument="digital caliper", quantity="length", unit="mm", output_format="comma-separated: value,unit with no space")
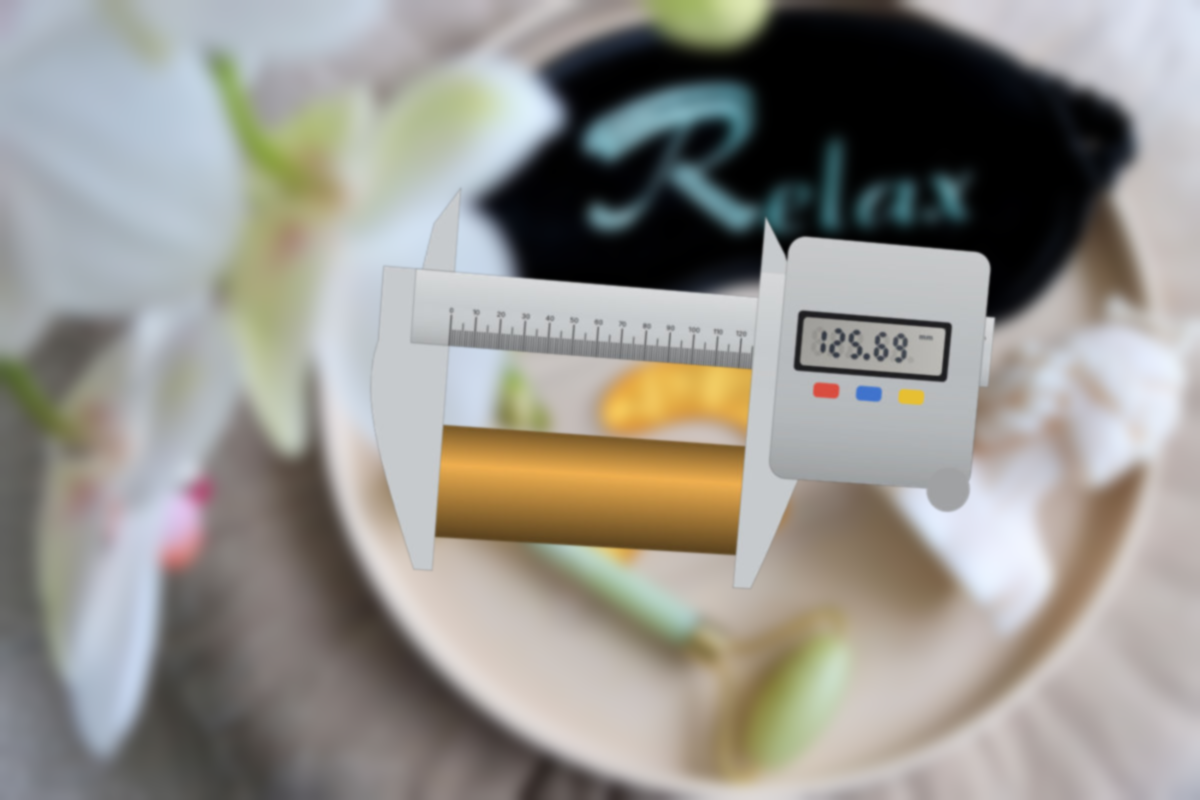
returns 125.69,mm
